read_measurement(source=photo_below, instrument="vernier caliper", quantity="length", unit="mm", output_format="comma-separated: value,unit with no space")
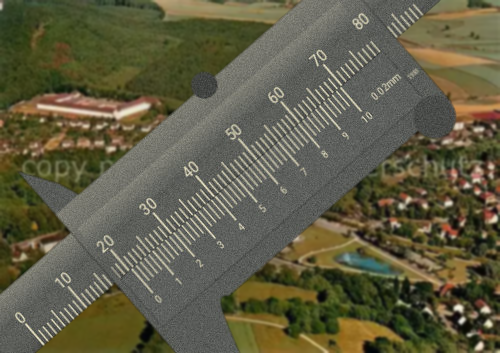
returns 20.6,mm
